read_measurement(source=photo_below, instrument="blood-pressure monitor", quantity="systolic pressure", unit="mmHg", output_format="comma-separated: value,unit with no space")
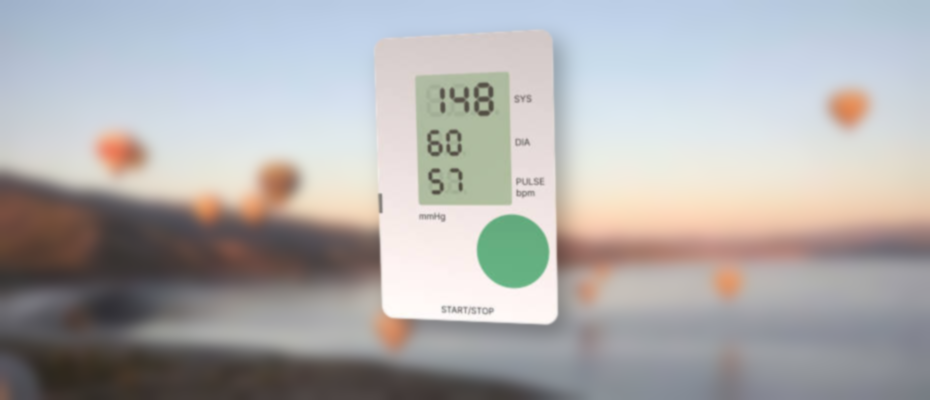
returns 148,mmHg
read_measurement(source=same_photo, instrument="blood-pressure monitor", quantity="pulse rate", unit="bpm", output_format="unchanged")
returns 57,bpm
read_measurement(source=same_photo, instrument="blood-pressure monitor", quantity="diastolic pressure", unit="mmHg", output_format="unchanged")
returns 60,mmHg
